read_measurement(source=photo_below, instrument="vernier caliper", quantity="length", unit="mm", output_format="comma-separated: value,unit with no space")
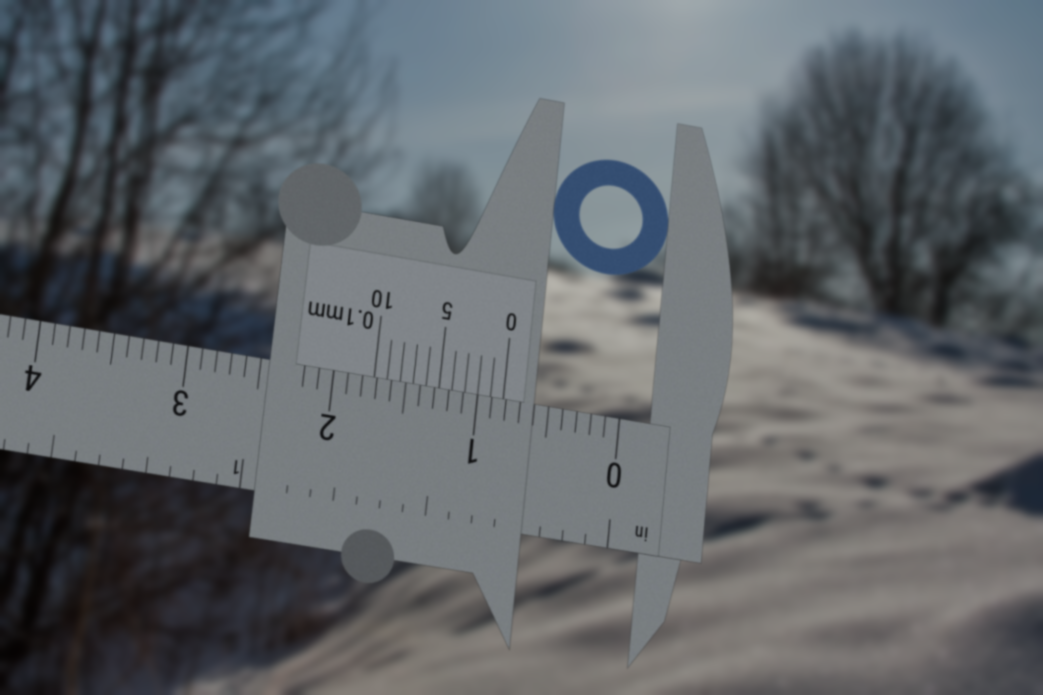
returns 8.2,mm
